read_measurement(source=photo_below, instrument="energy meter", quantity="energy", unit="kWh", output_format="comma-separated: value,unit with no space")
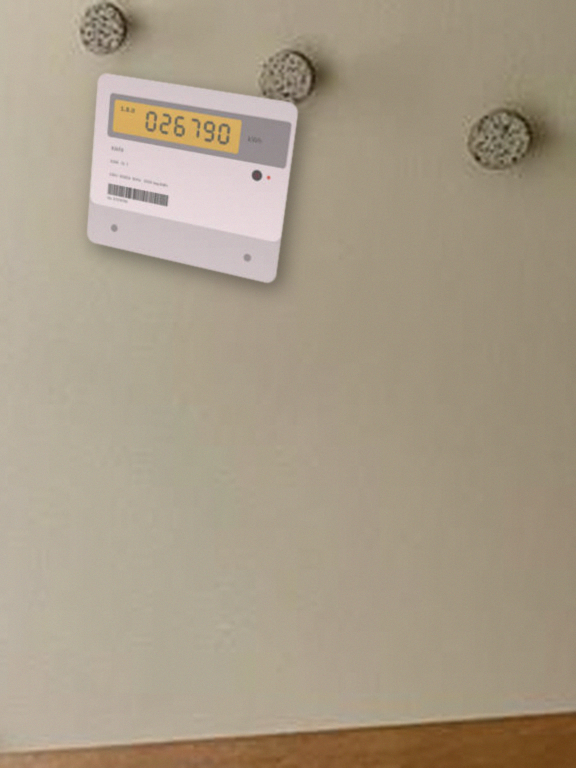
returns 26790,kWh
